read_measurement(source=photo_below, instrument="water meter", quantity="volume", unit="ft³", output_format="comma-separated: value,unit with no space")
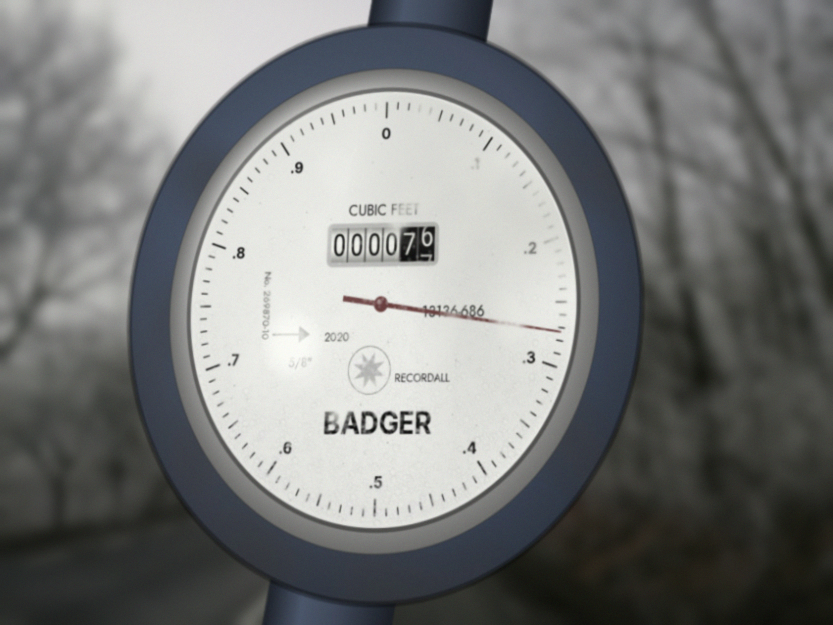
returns 76.27,ft³
